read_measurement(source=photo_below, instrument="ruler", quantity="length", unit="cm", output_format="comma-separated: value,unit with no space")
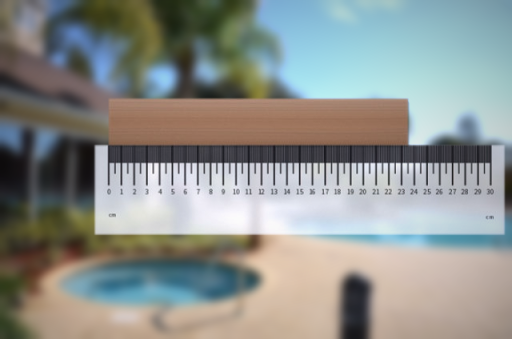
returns 23.5,cm
